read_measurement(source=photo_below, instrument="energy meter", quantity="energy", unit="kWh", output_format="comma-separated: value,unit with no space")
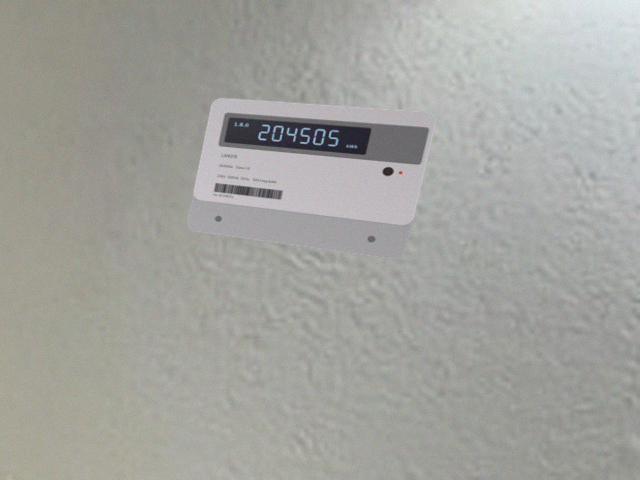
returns 204505,kWh
